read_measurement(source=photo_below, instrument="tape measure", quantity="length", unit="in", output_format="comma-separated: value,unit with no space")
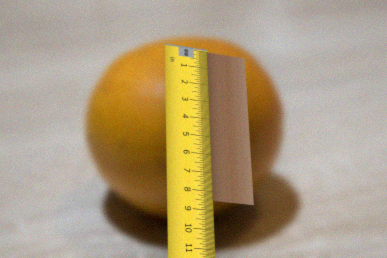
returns 8.5,in
